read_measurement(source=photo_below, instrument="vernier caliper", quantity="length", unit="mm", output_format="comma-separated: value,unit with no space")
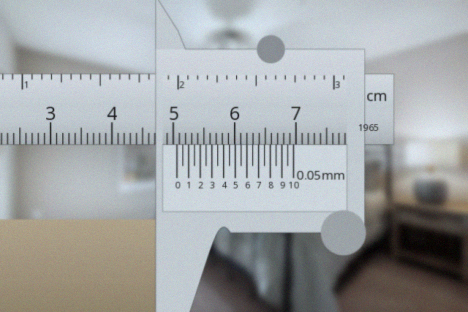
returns 50.6,mm
